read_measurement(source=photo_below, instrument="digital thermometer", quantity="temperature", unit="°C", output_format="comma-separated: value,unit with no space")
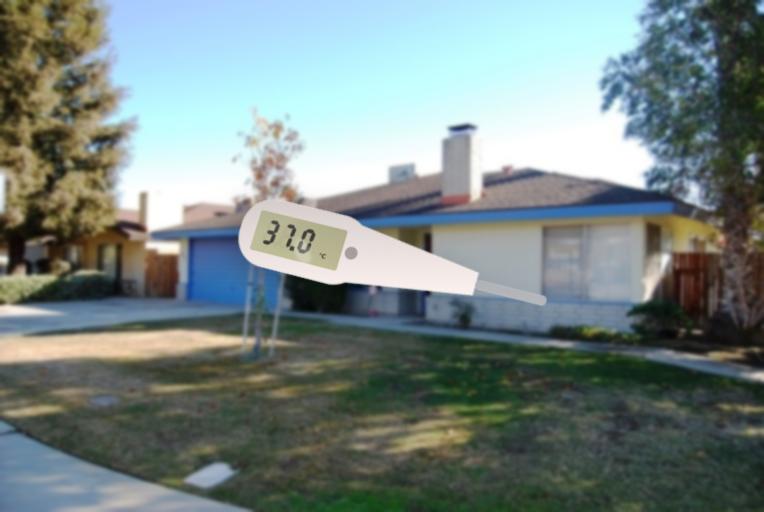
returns 37.0,°C
